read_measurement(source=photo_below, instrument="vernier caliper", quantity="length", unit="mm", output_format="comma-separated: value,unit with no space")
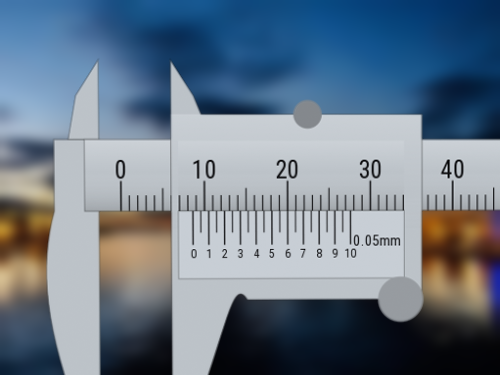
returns 8.6,mm
